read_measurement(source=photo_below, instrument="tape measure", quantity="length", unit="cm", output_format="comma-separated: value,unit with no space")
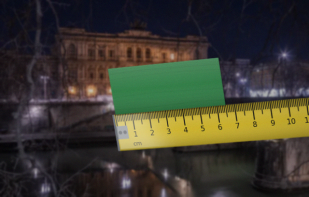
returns 6.5,cm
